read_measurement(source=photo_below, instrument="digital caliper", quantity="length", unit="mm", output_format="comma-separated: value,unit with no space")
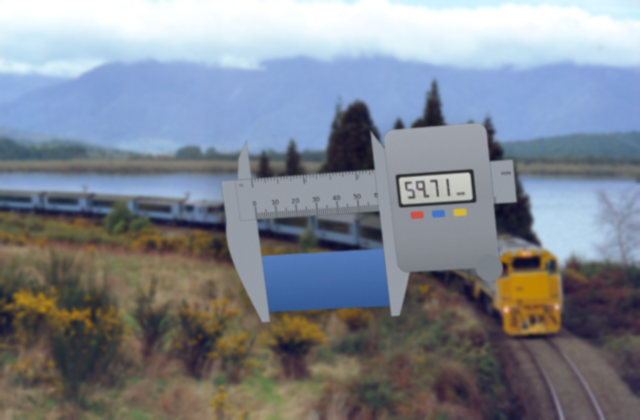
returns 59.71,mm
